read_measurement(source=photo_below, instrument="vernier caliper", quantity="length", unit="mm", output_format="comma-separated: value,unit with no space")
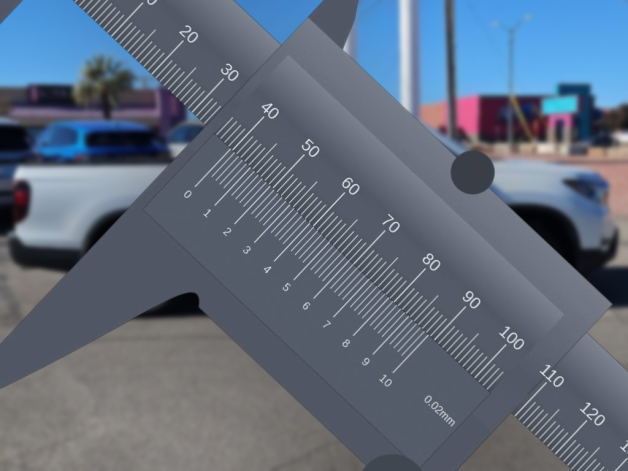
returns 39.6,mm
